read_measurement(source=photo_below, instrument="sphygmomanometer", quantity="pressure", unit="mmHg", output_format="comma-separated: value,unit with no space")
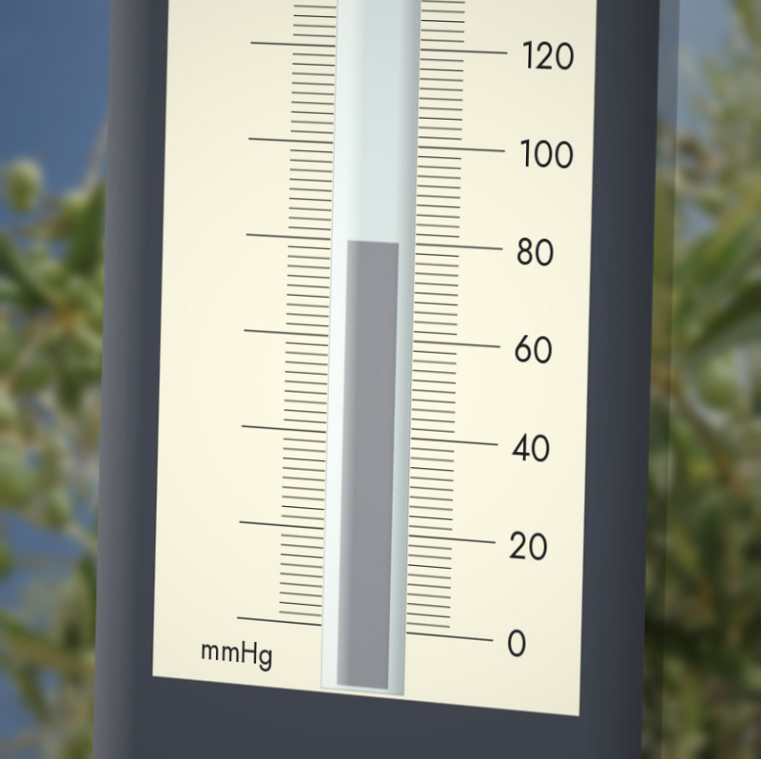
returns 80,mmHg
